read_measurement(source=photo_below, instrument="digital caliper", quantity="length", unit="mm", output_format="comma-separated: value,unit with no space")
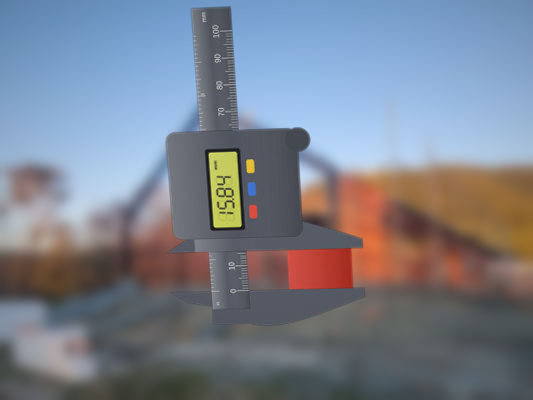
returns 15.84,mm
